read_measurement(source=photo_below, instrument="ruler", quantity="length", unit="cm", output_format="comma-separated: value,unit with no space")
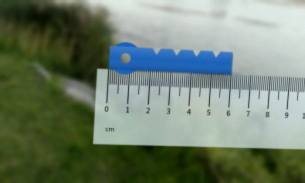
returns 6,cm
